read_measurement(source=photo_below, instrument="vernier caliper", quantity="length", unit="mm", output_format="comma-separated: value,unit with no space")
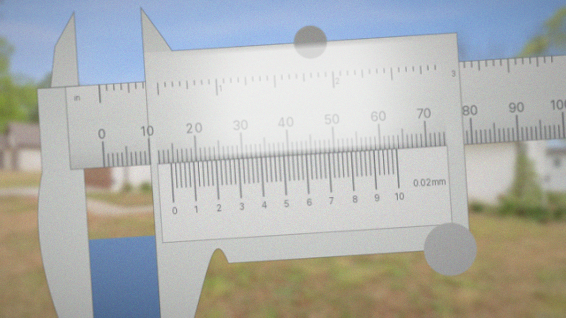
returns 14.5,mm
